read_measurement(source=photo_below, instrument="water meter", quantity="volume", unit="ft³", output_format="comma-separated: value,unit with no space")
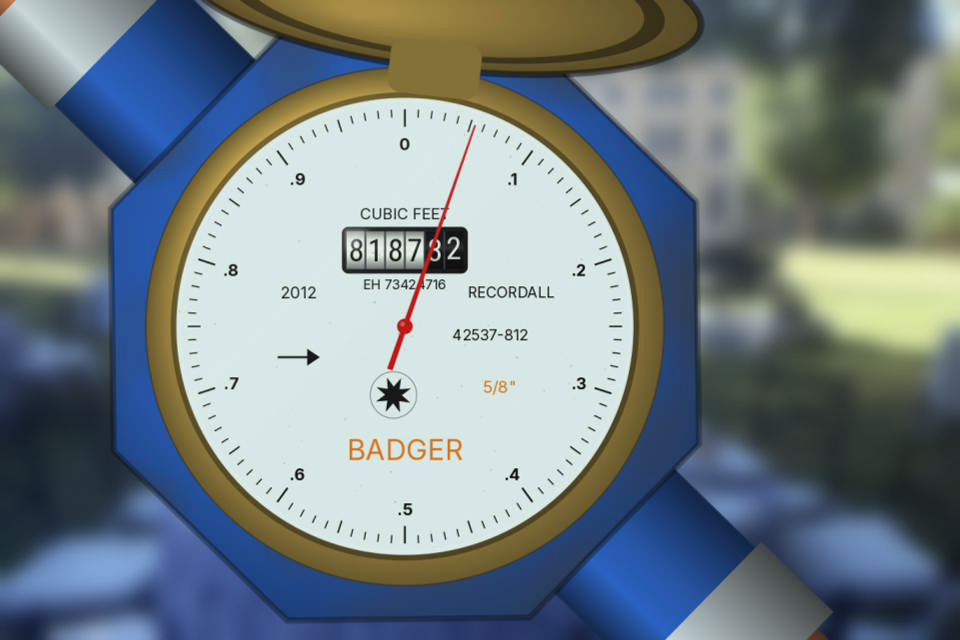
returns 818782.05,ft³
